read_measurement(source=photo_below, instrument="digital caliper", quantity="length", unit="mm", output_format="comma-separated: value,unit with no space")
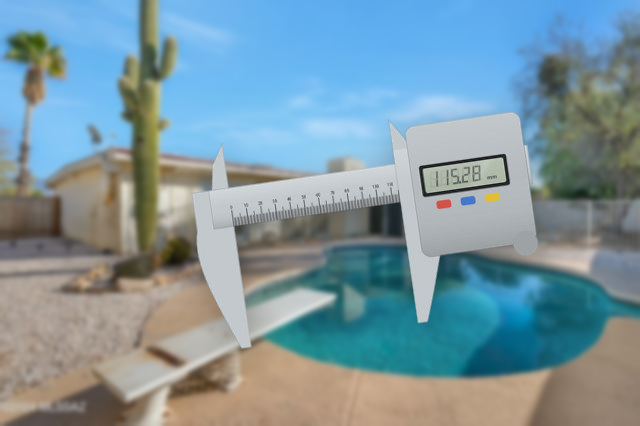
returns 115.28,mm
